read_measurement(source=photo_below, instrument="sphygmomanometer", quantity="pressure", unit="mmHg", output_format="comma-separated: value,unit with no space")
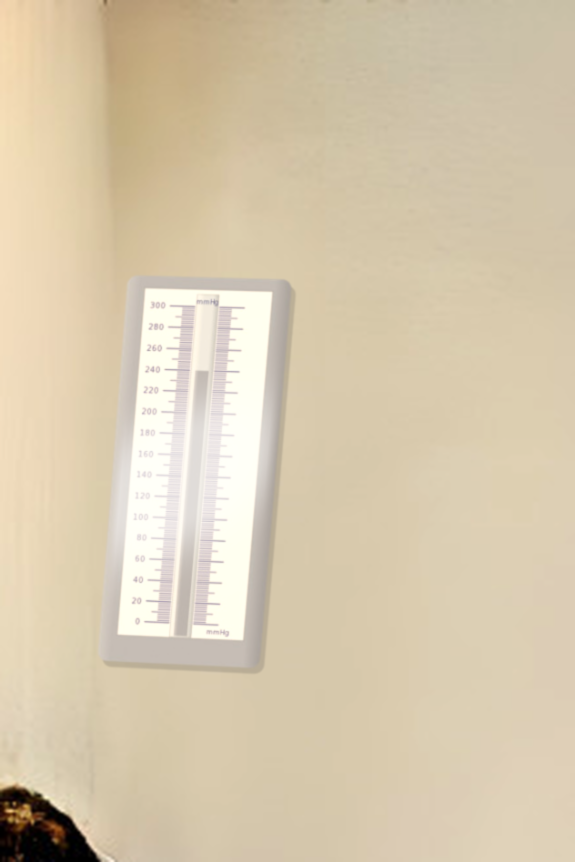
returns 240,mmHg
